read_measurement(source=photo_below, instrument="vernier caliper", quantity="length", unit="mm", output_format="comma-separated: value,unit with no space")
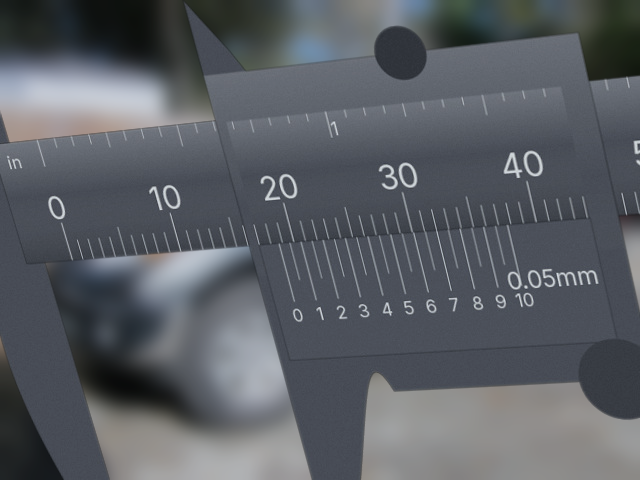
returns 18.7,mm
